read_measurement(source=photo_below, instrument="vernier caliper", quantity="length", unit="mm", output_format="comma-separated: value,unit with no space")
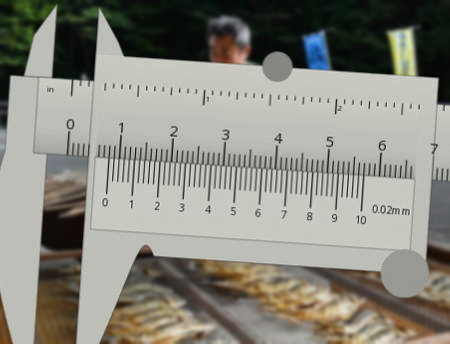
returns 8.0,mm
